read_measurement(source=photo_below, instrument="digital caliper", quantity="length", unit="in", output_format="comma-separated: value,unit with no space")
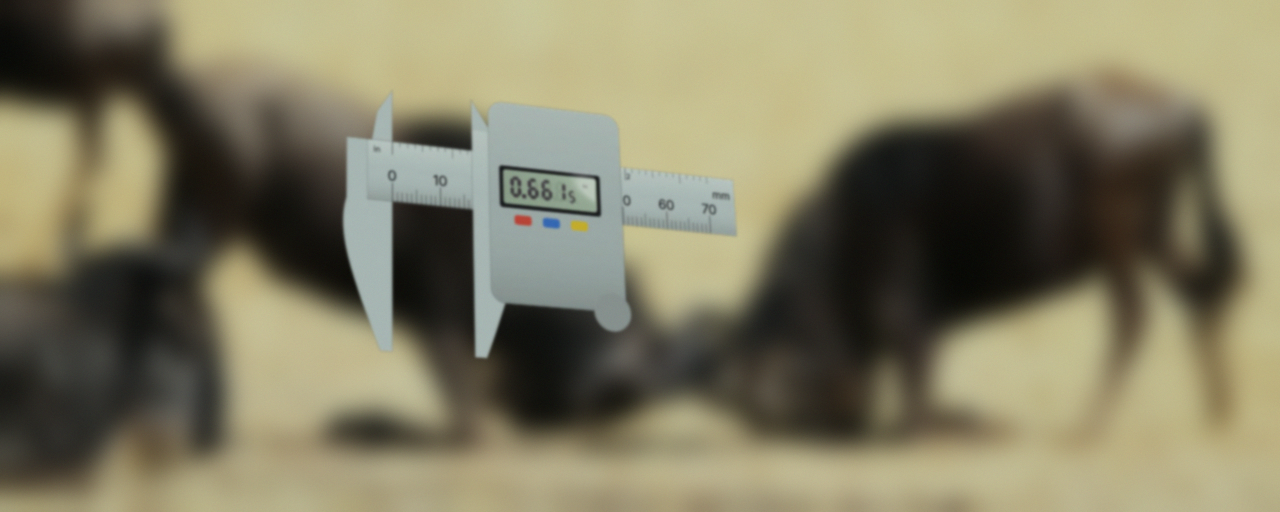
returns 0.6615,in
